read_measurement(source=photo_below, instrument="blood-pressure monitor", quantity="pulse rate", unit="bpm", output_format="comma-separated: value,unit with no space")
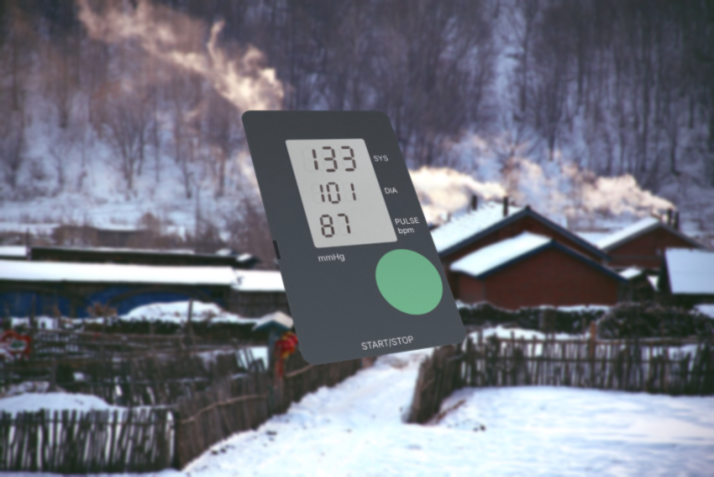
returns 87,bpm
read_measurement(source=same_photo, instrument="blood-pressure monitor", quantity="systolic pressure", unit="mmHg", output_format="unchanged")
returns 133,mmHg
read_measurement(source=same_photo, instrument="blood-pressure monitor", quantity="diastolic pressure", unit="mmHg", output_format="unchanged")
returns 101,mmHg
